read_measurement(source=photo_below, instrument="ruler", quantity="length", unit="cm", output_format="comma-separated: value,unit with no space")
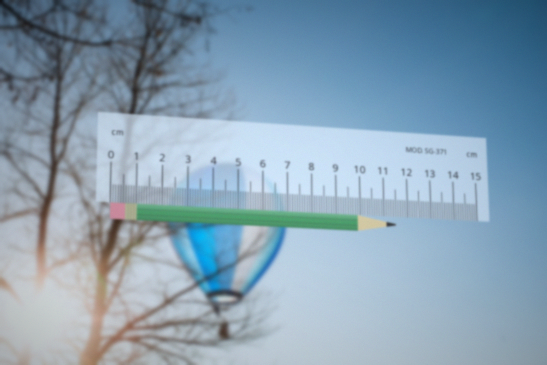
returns 11.5,cm
